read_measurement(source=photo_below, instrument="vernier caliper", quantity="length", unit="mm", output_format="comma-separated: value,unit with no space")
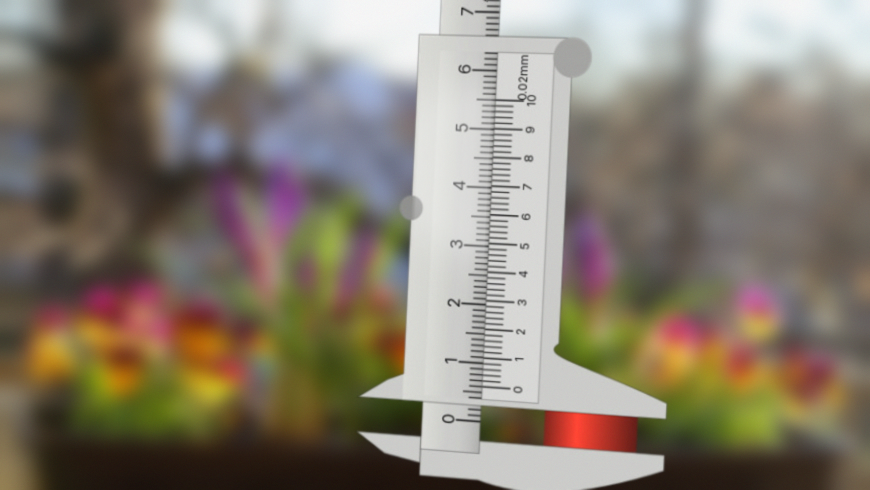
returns 6.0,mm
